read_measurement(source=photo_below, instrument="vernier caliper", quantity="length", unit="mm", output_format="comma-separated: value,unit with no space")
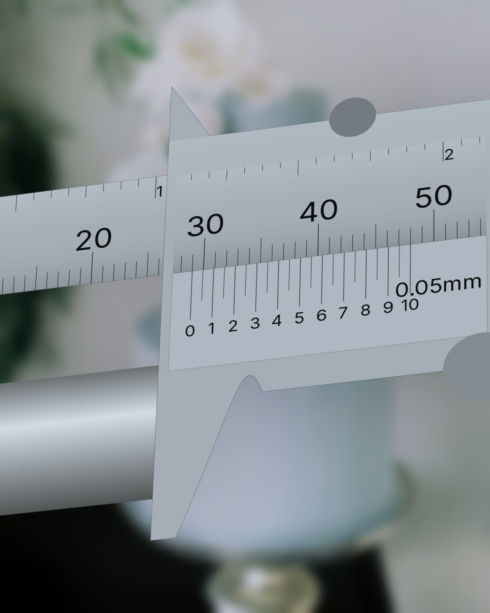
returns 29.0,mm
